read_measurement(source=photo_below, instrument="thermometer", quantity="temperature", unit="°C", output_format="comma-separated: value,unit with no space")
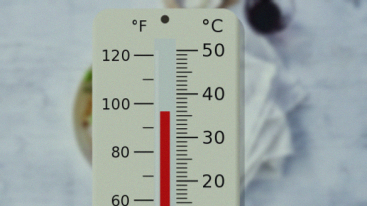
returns 36,°C
